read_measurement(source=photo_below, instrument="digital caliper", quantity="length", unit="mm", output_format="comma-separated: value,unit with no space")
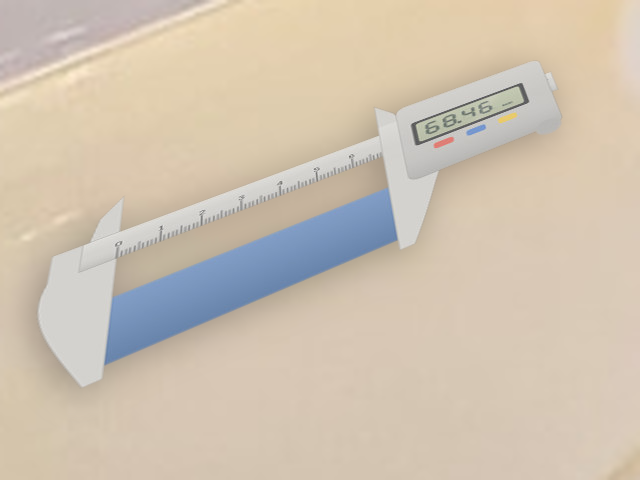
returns 68.46,mm
